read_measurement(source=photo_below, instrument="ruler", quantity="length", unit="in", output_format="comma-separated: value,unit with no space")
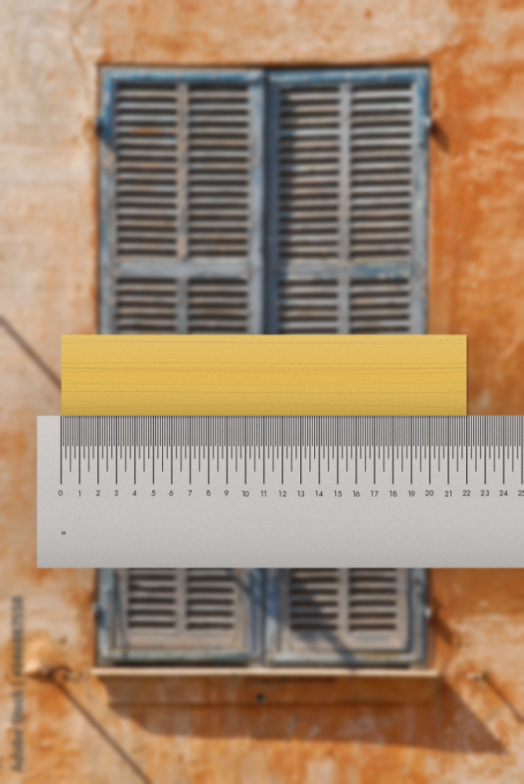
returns 22,in
